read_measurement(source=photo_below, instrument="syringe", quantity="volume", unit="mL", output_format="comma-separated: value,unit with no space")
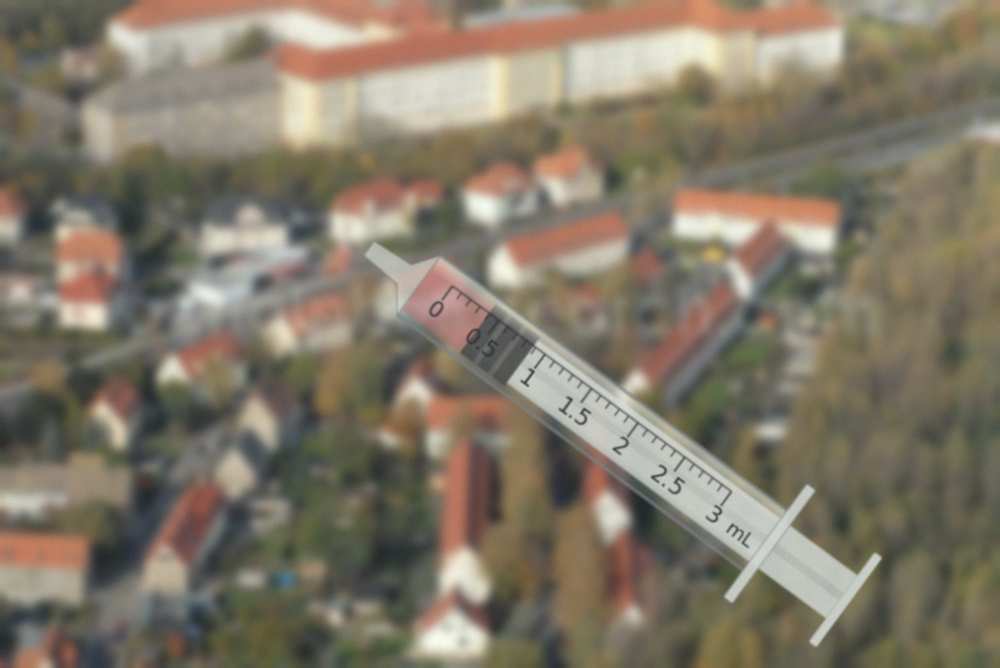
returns 0.4,mL
